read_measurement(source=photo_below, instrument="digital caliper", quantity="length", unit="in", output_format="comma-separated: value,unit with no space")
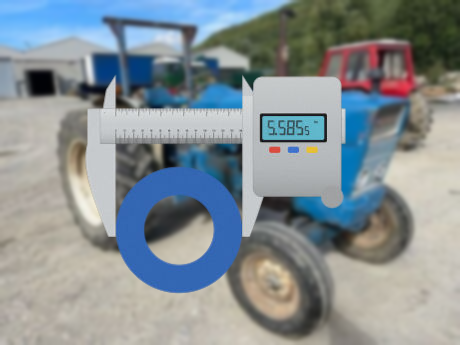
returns 5.5855,in
